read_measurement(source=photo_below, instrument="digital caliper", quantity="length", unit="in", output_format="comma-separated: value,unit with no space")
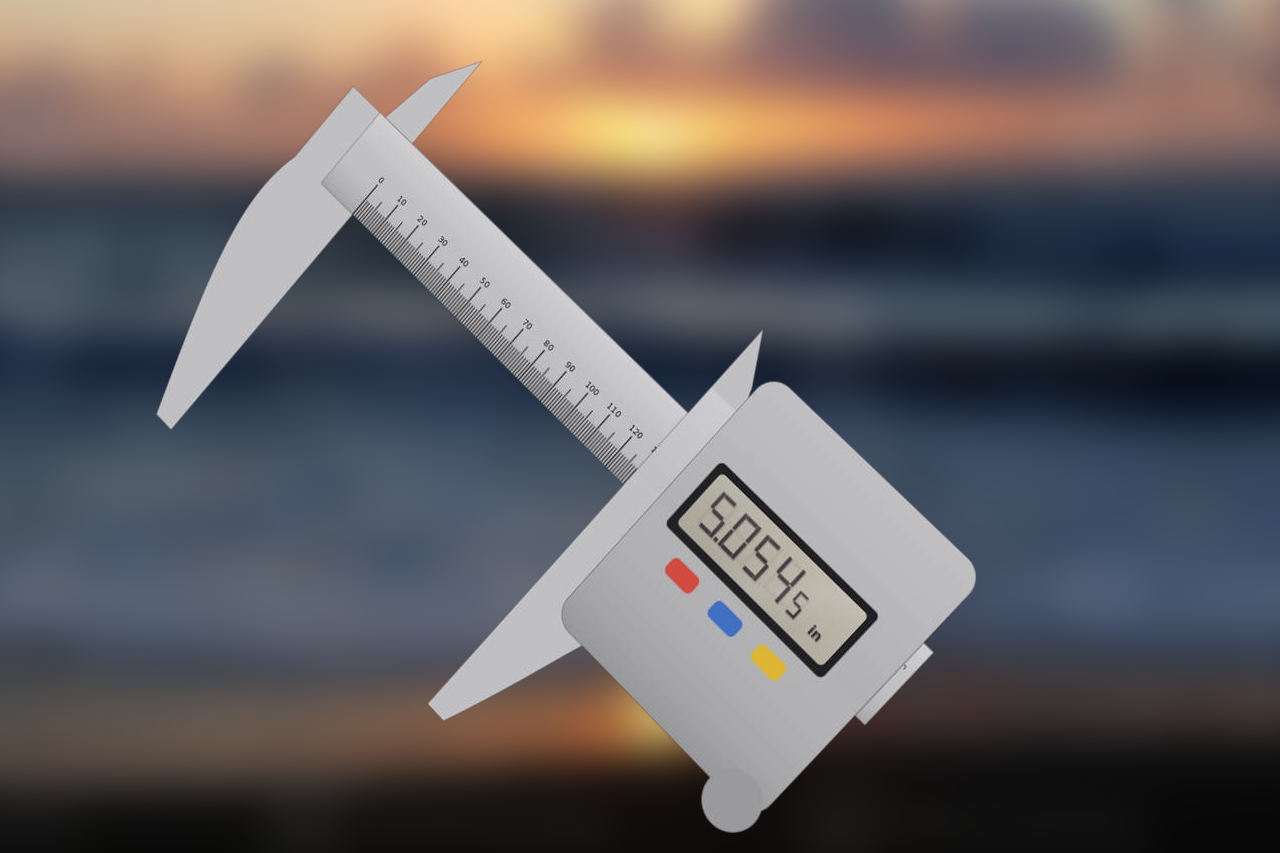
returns 5.0545,in
